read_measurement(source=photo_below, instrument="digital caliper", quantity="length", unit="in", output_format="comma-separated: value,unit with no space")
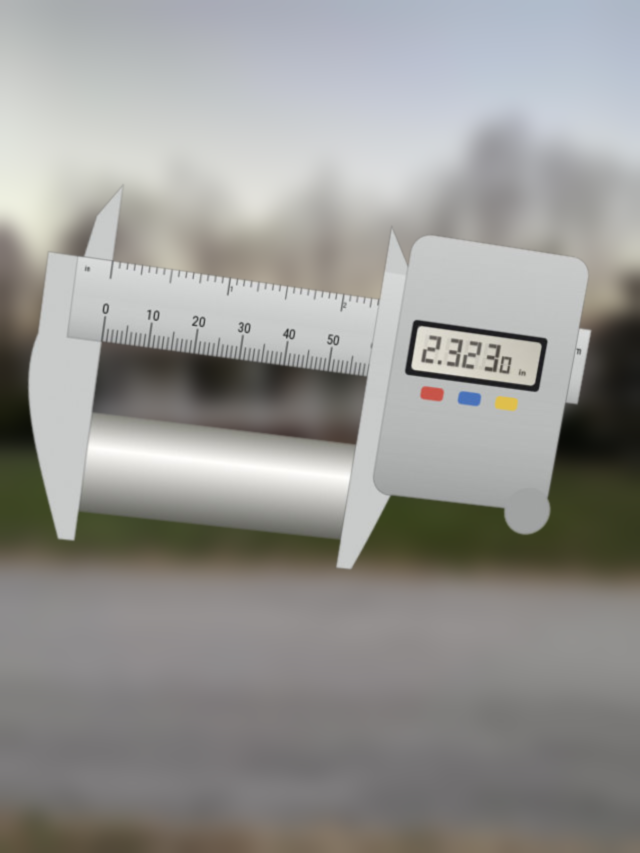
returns 2.3230,in
